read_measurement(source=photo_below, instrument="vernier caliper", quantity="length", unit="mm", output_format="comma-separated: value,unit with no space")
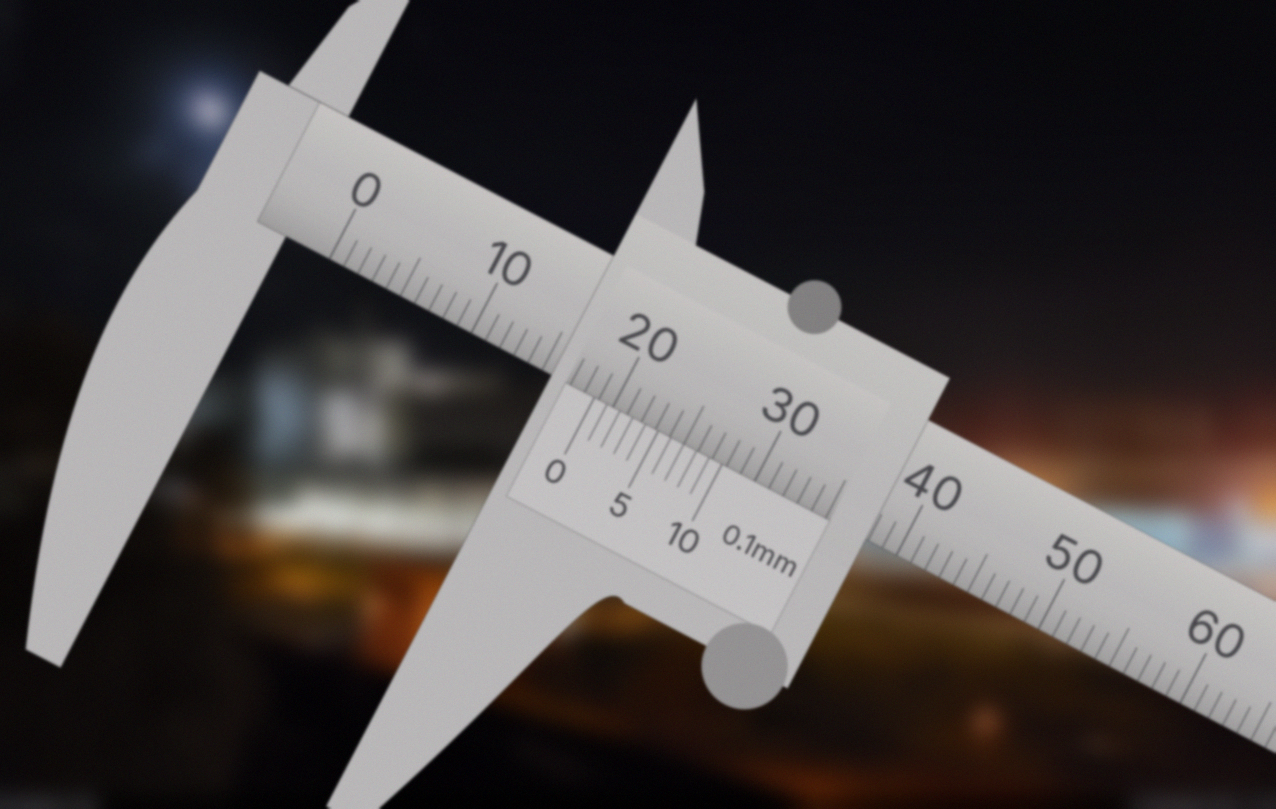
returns 18.7,mm
